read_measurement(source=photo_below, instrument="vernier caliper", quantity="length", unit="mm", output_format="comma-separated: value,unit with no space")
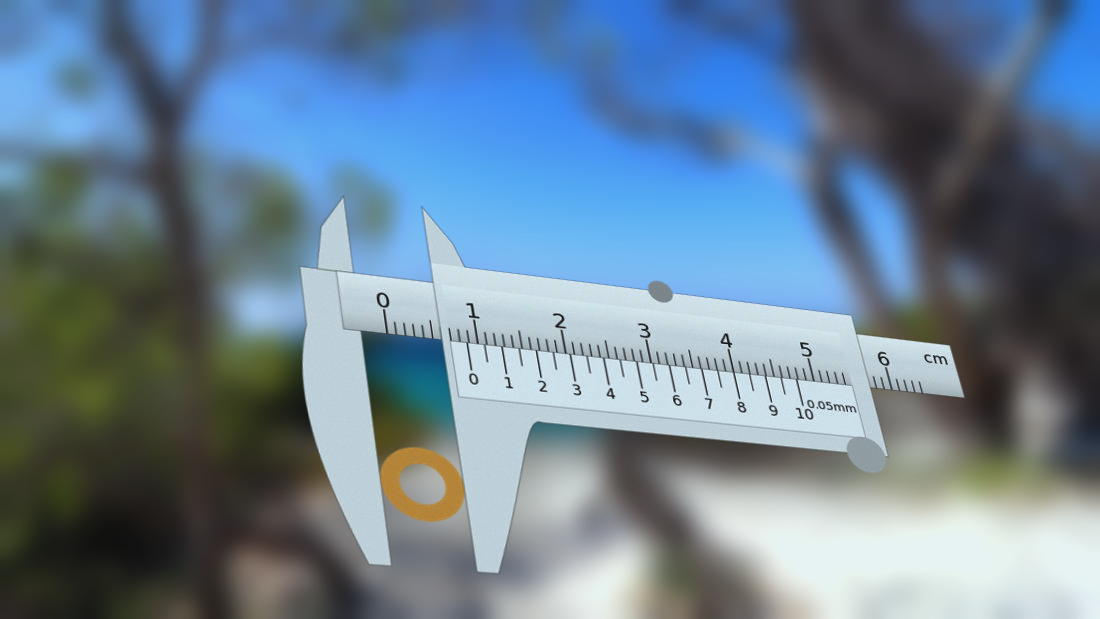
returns 8.8,mm
